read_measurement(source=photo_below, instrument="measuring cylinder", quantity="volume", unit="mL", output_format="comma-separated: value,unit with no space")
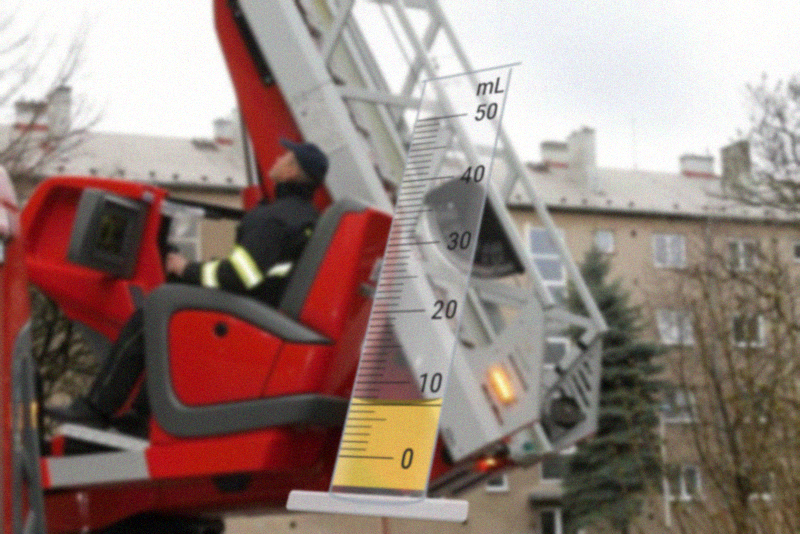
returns 7,mL
